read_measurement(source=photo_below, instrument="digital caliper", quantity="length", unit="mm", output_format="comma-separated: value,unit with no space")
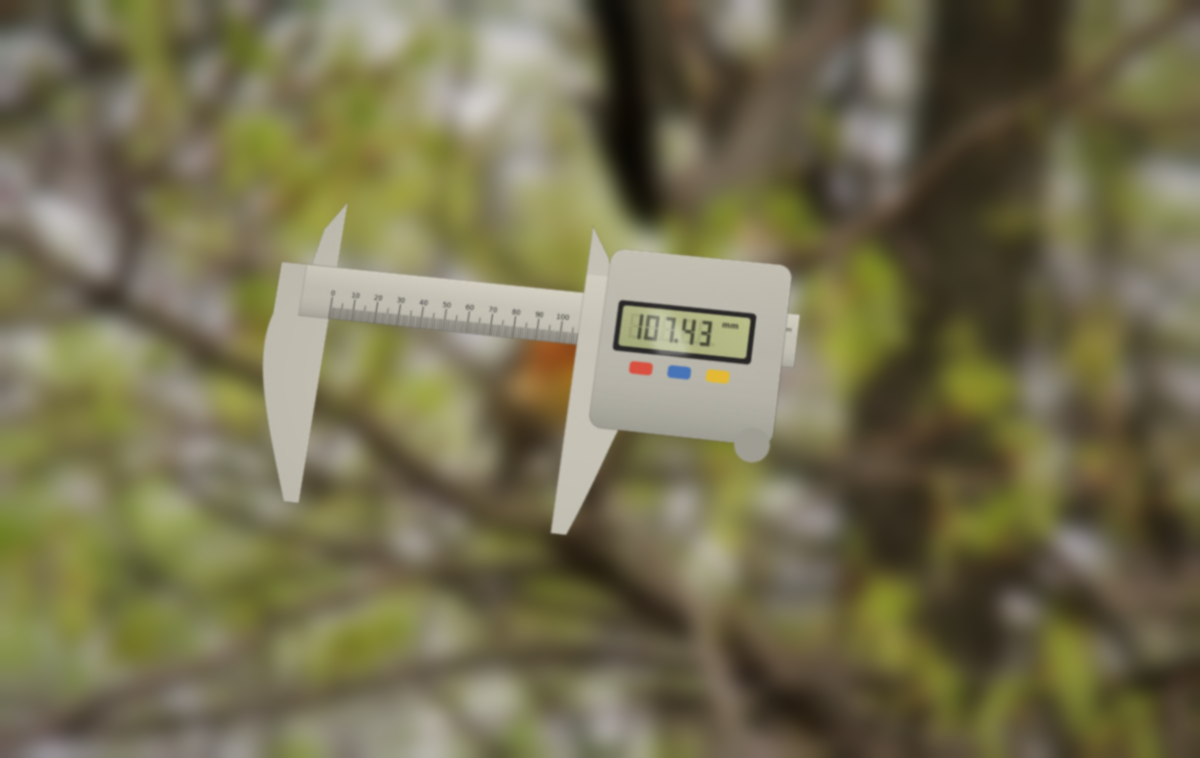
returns 107.43,mm
